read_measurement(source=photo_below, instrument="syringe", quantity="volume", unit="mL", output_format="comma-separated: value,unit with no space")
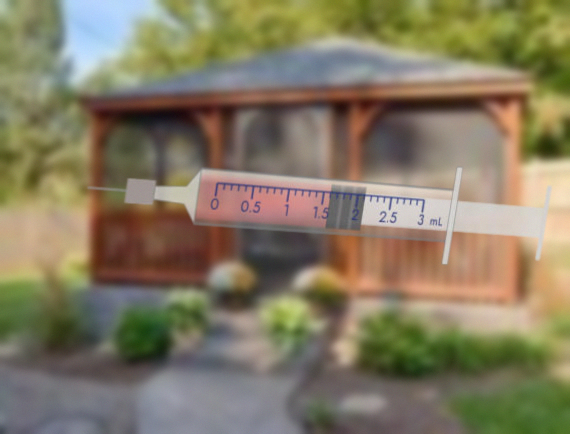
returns 1.6,mL
